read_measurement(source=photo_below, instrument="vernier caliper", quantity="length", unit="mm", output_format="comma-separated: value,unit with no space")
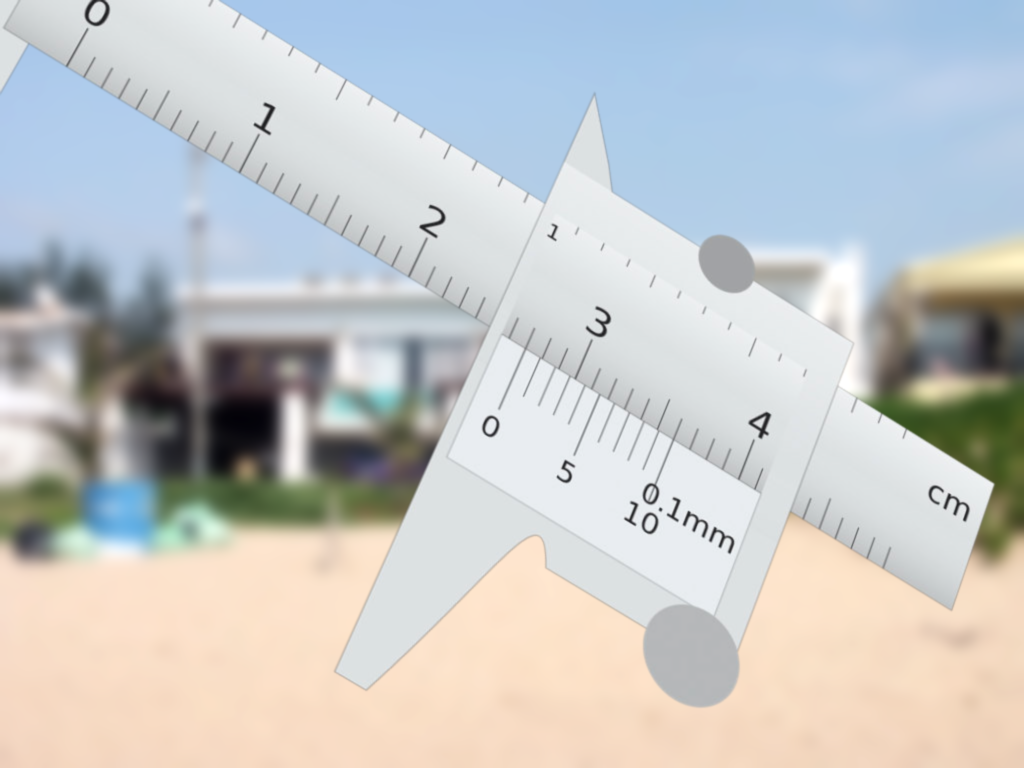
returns 27.0,mm
